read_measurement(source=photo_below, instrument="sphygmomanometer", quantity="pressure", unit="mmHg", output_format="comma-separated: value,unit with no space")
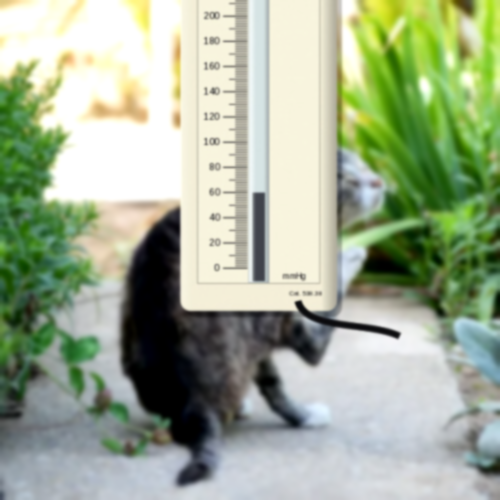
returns 60,mmHg
